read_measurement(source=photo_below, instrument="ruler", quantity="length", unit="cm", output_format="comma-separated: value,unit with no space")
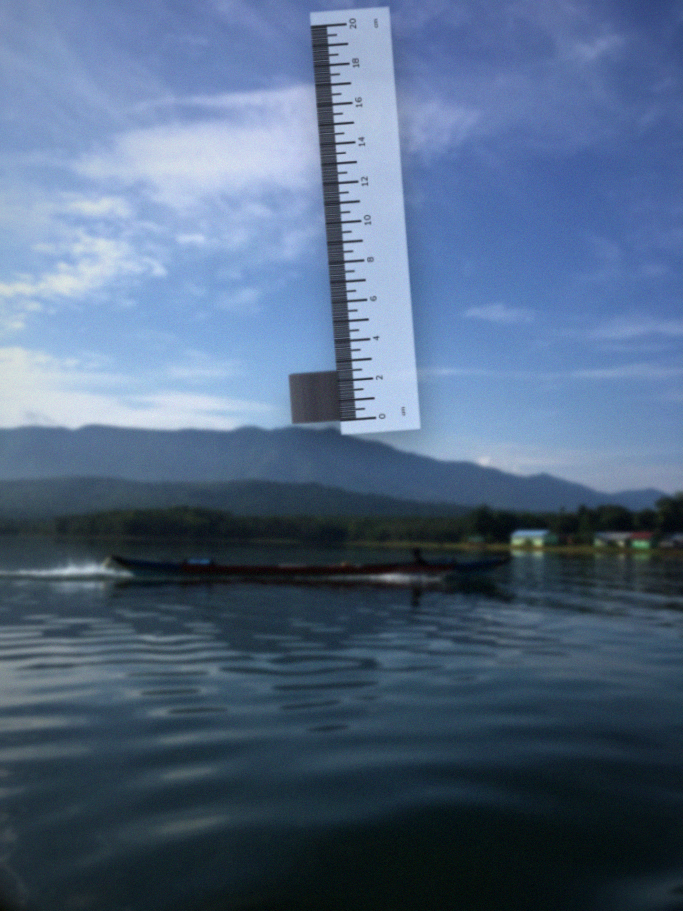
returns 2.5,cm
